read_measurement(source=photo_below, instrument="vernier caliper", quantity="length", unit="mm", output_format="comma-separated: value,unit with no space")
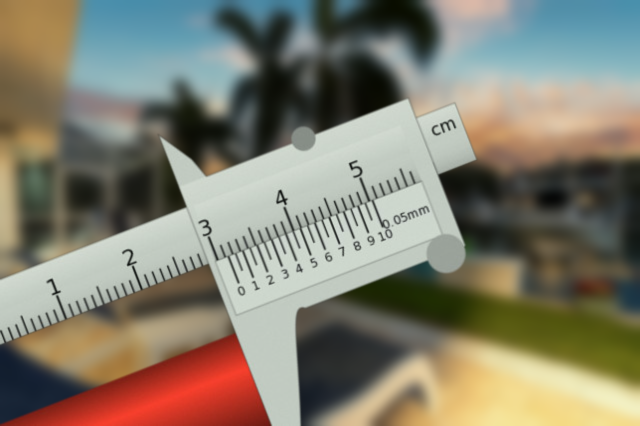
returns 31.4,mm
